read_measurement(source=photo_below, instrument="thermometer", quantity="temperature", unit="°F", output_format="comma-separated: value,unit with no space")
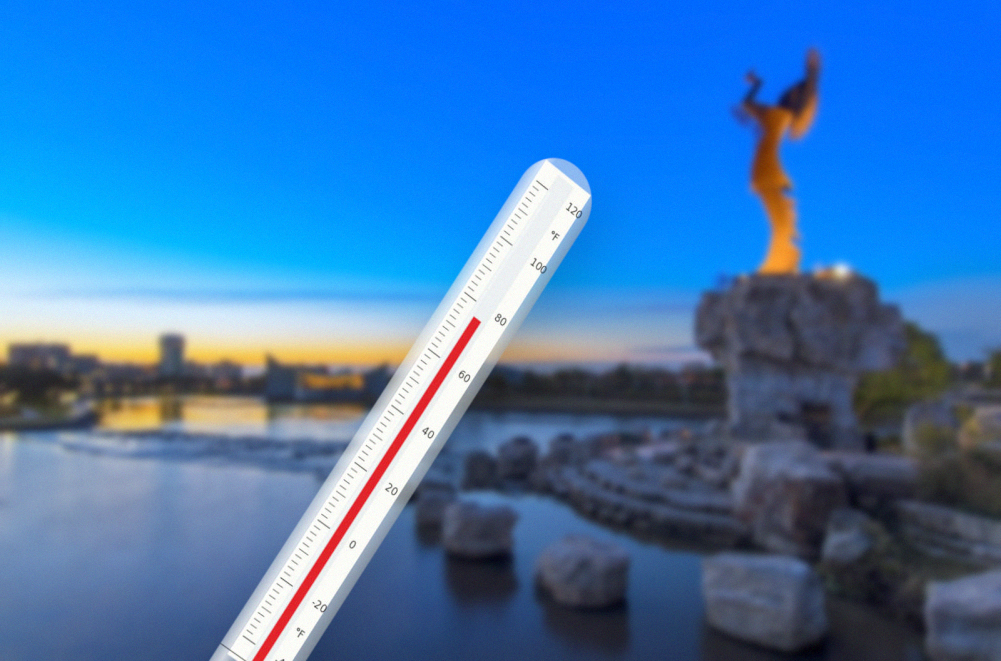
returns 76,°F
